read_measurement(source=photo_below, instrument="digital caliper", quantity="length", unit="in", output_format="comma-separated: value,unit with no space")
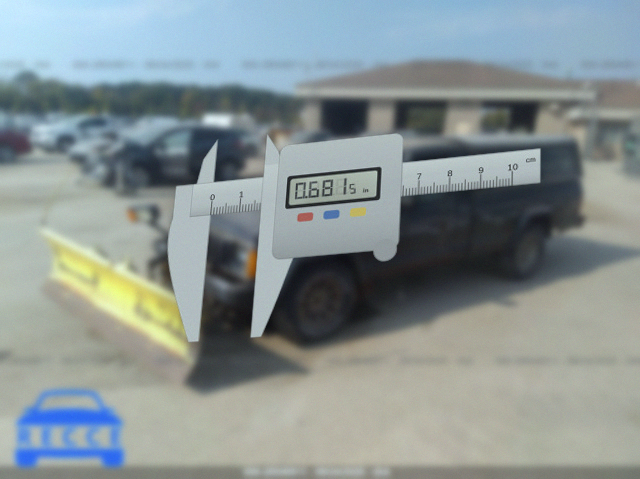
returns 0.6815,in
